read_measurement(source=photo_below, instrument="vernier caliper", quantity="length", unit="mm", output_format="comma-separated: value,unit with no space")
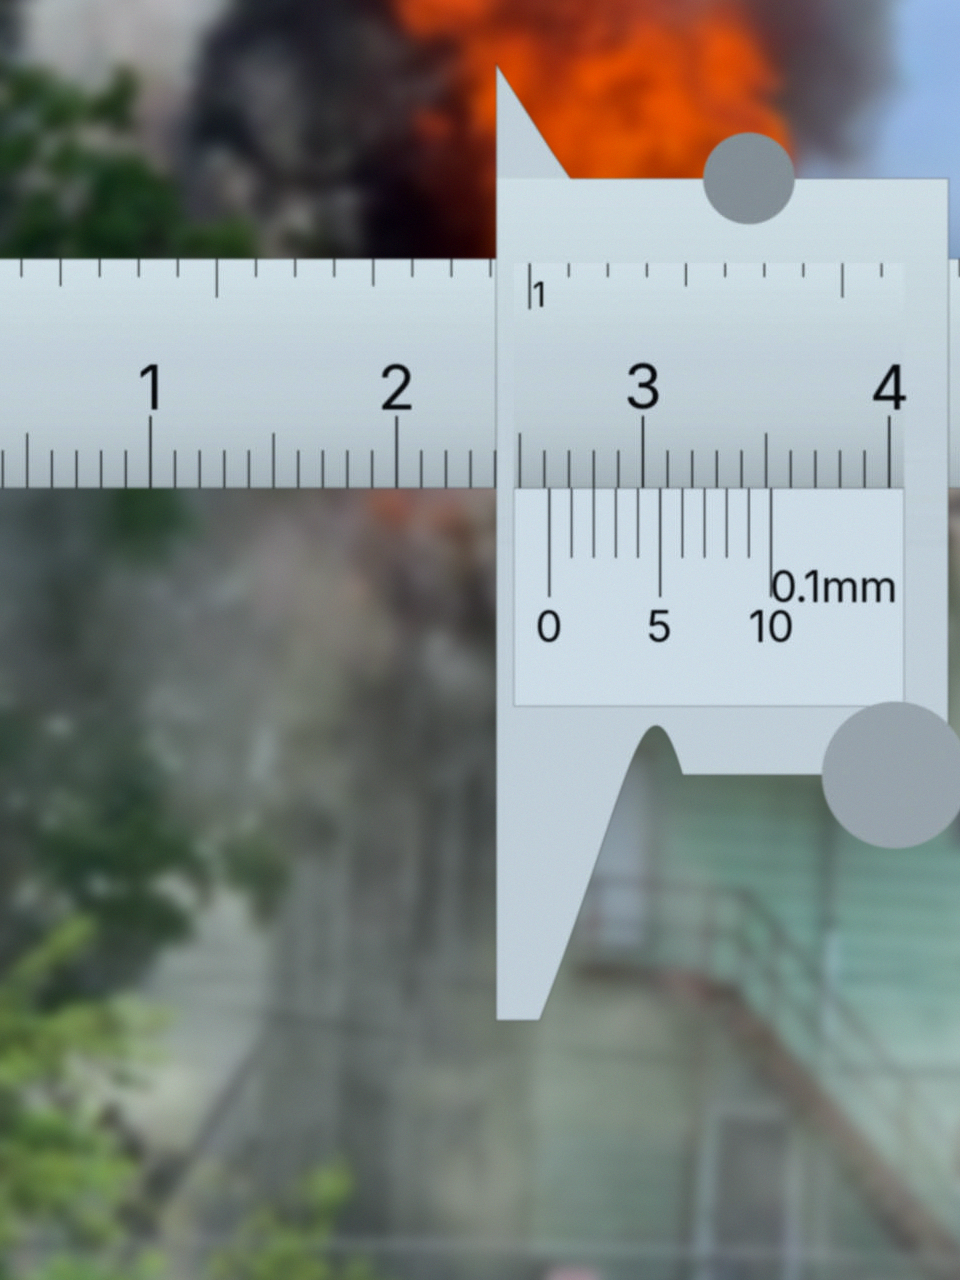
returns 26.2,mm
